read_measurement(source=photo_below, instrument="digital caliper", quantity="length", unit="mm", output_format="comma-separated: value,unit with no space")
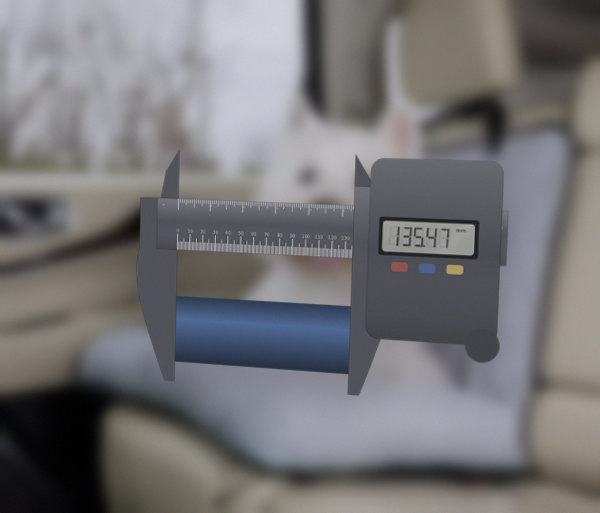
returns 135.47,mm
